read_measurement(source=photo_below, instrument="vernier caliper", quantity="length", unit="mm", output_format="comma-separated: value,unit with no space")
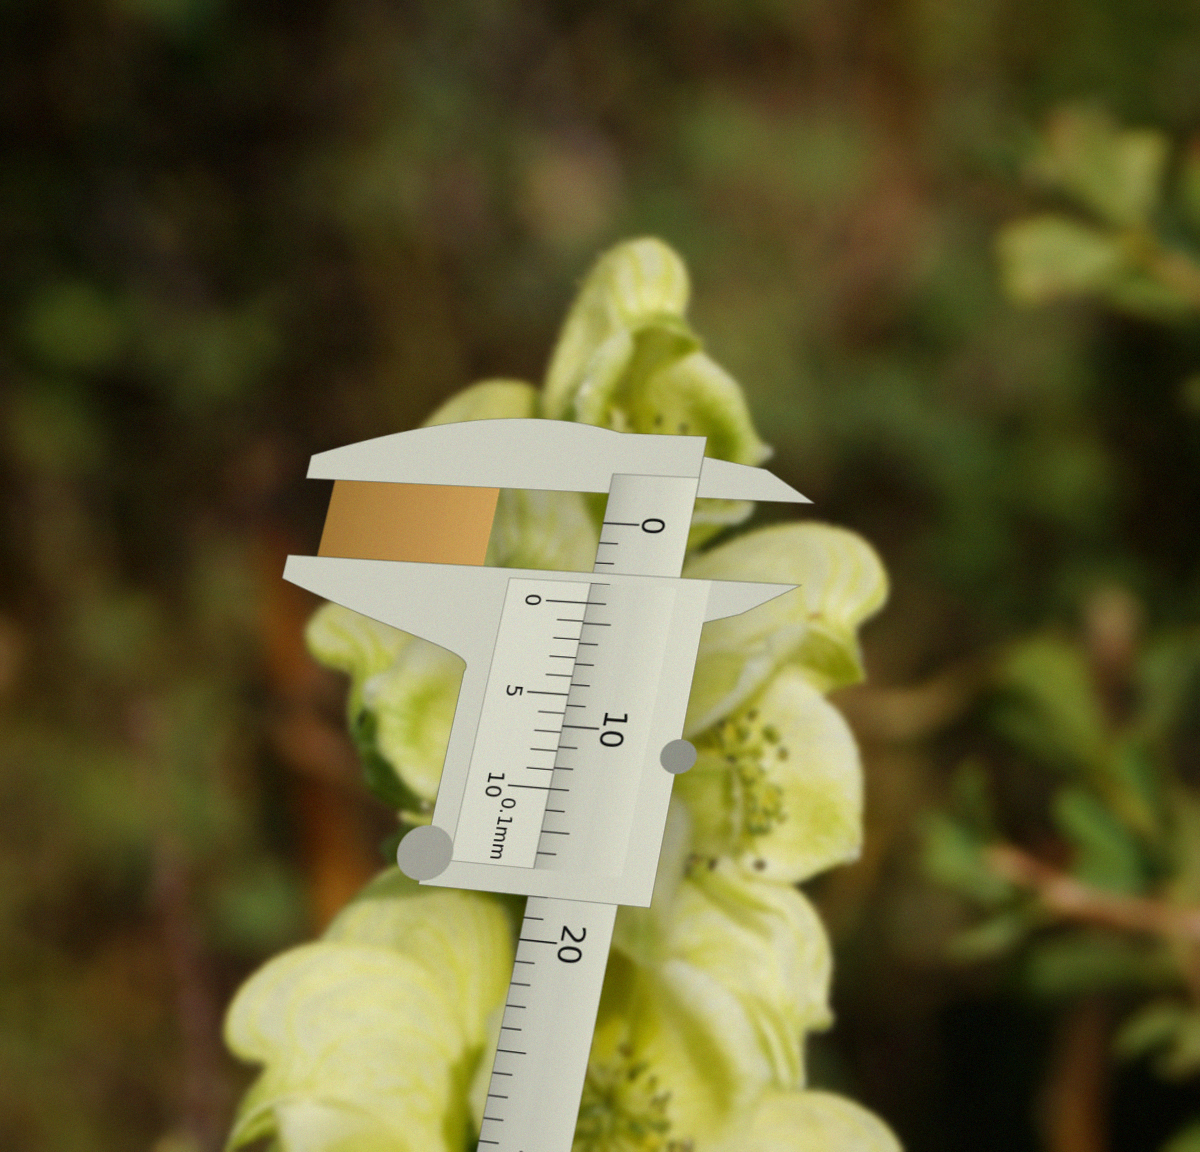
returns 4.0,mm
